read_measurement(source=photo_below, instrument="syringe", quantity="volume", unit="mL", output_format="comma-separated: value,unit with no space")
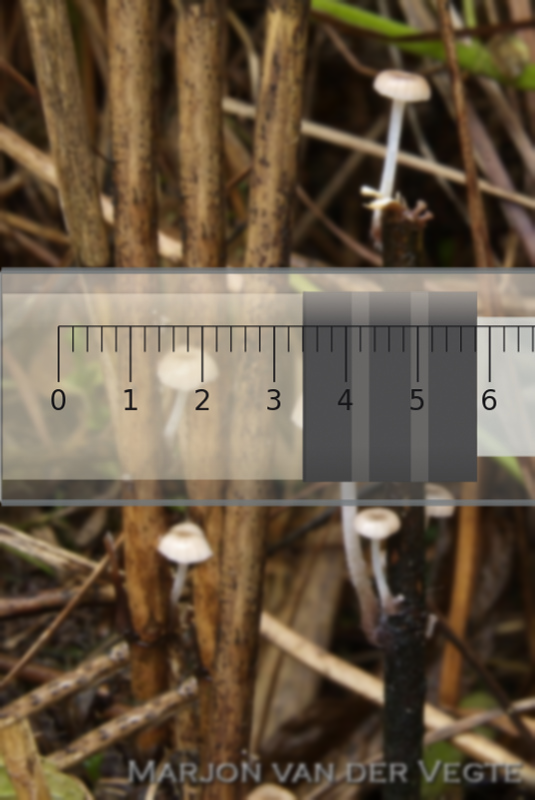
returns 3.4,mL
